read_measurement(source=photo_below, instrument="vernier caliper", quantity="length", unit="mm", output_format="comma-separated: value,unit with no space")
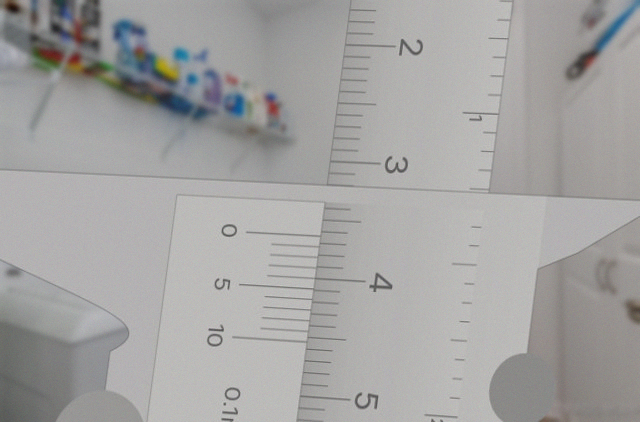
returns 36.4,mm
